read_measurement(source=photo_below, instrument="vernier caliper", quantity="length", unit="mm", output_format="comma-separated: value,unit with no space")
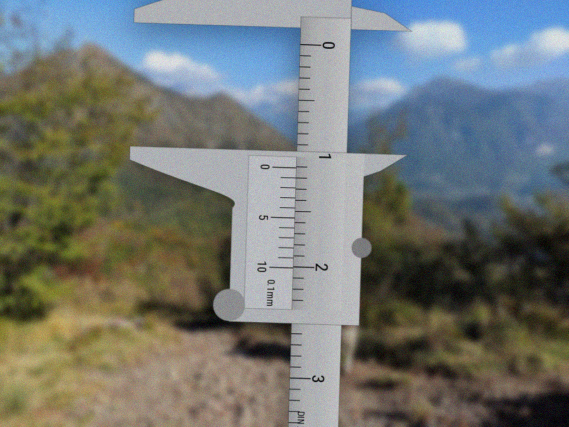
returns 11.1,mm
